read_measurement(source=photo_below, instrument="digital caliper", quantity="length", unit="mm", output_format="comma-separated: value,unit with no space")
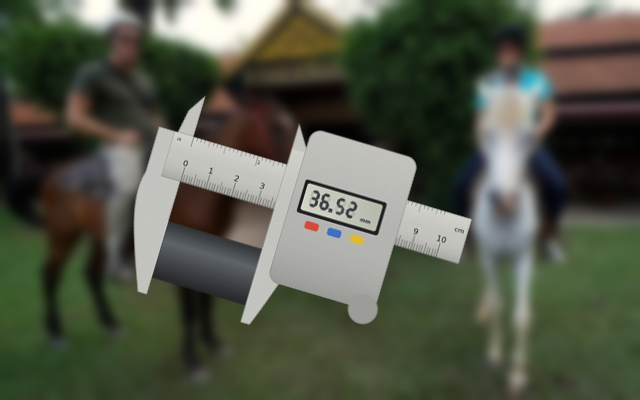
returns 36.52,mm
